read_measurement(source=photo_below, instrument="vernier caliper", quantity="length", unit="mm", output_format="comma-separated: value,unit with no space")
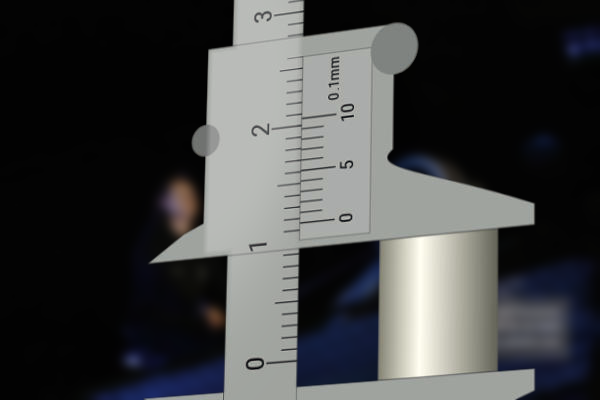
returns 11.6,mm
